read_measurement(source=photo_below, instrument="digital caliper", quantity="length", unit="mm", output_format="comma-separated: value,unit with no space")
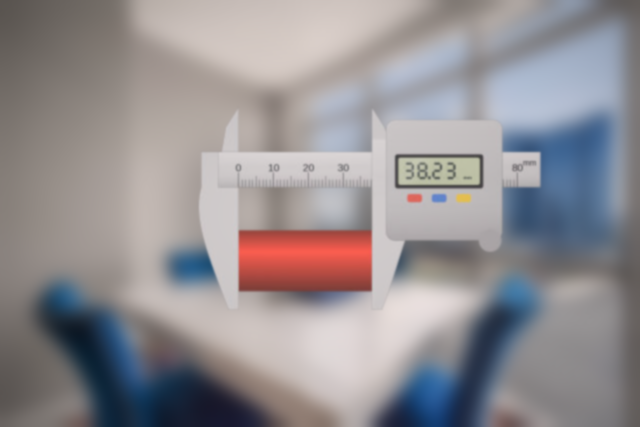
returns 38.23,mm
